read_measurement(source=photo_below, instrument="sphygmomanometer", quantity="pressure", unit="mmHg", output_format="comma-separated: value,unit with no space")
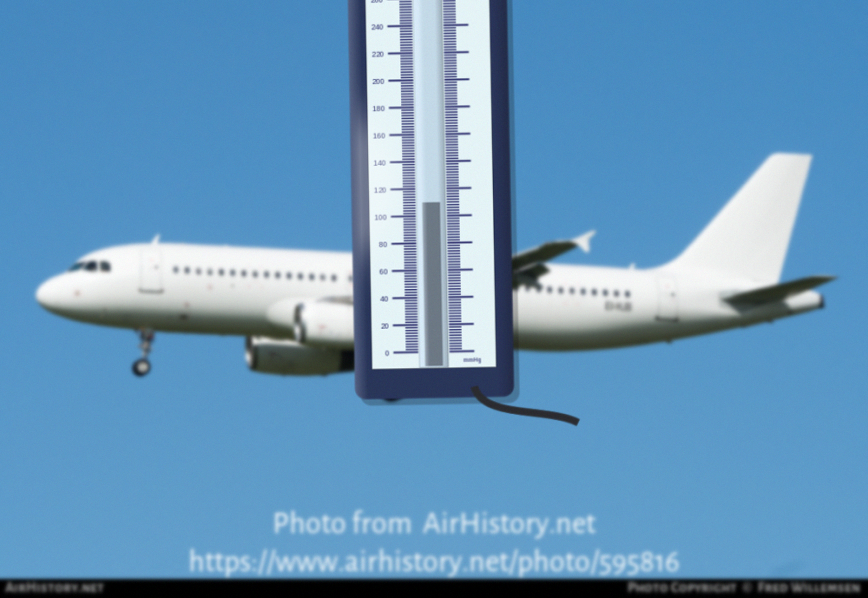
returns 110,mmHg
